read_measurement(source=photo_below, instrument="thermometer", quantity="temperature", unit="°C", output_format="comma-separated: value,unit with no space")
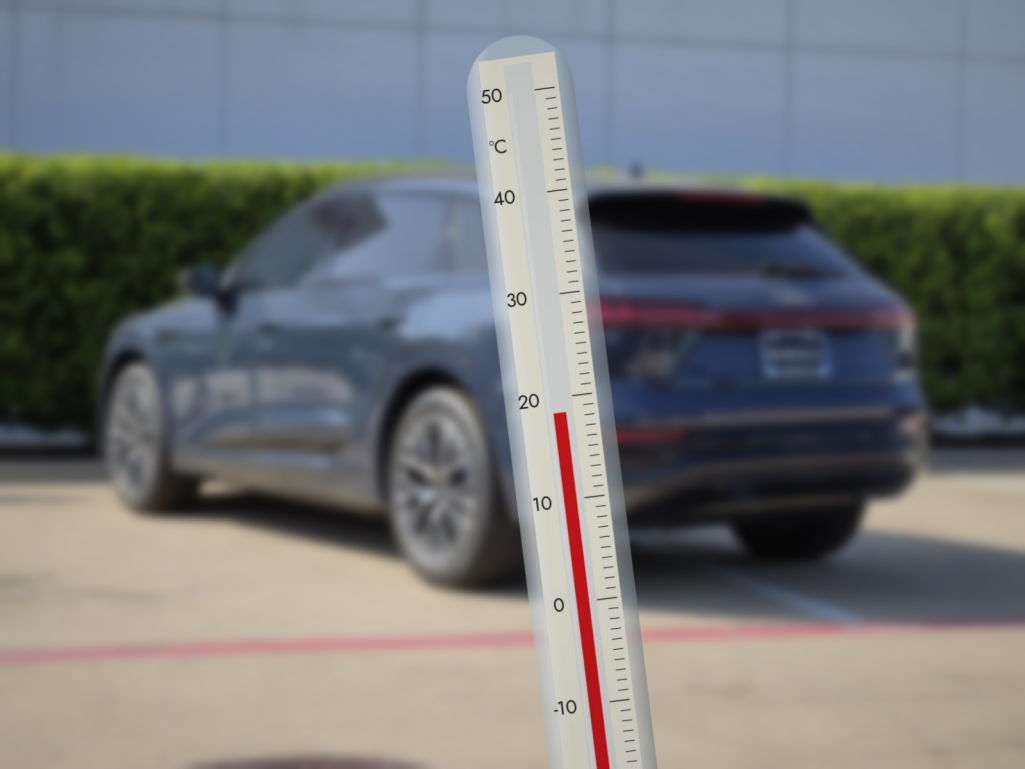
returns 18.5,°C
